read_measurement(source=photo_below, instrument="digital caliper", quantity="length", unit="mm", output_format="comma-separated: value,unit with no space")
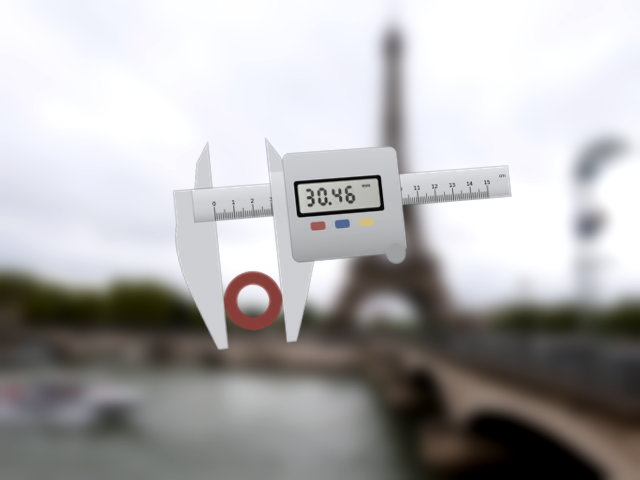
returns 30.46,mm
